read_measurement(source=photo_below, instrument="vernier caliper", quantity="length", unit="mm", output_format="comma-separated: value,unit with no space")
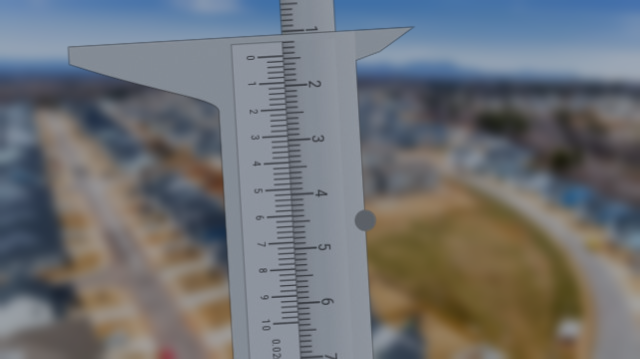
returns 14.5,mm
